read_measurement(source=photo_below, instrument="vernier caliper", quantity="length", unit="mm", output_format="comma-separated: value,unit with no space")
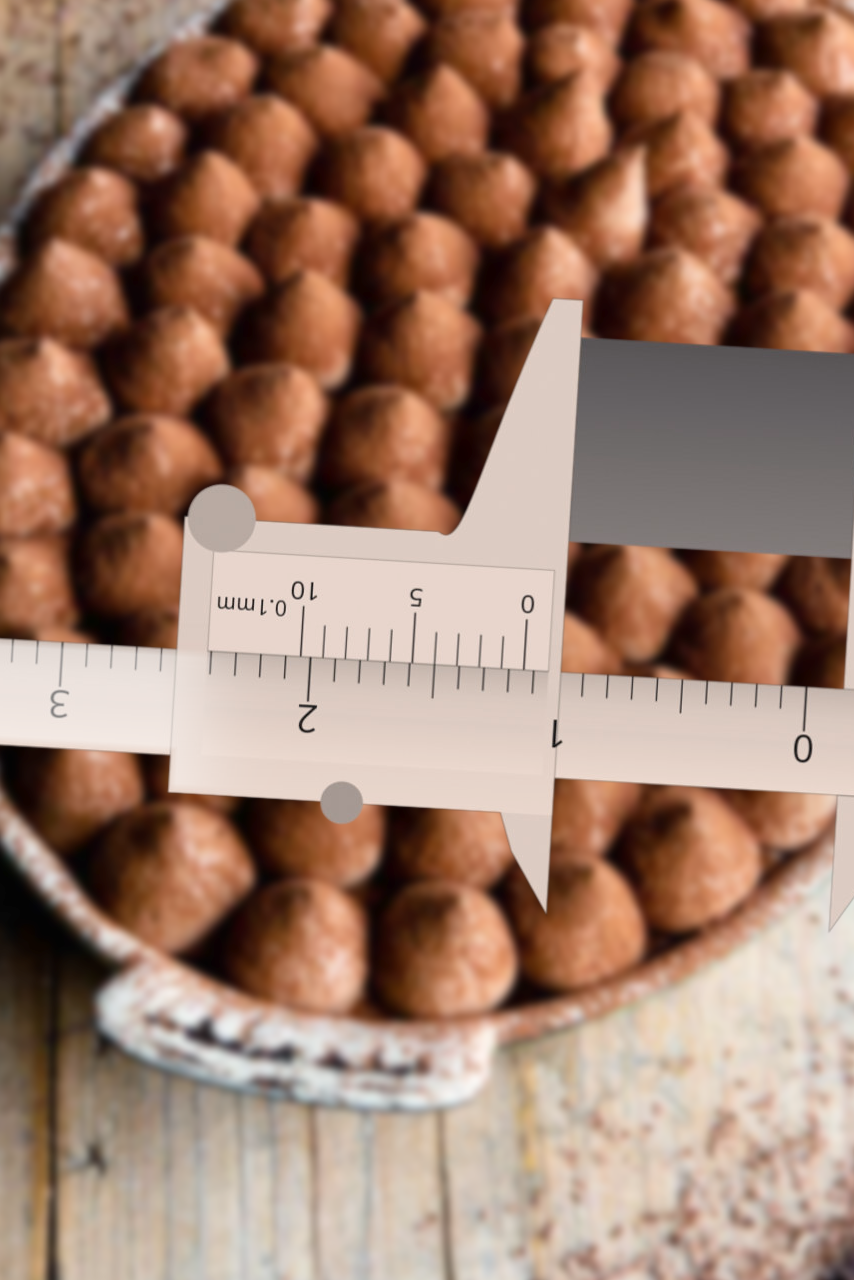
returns 11.4,mm
